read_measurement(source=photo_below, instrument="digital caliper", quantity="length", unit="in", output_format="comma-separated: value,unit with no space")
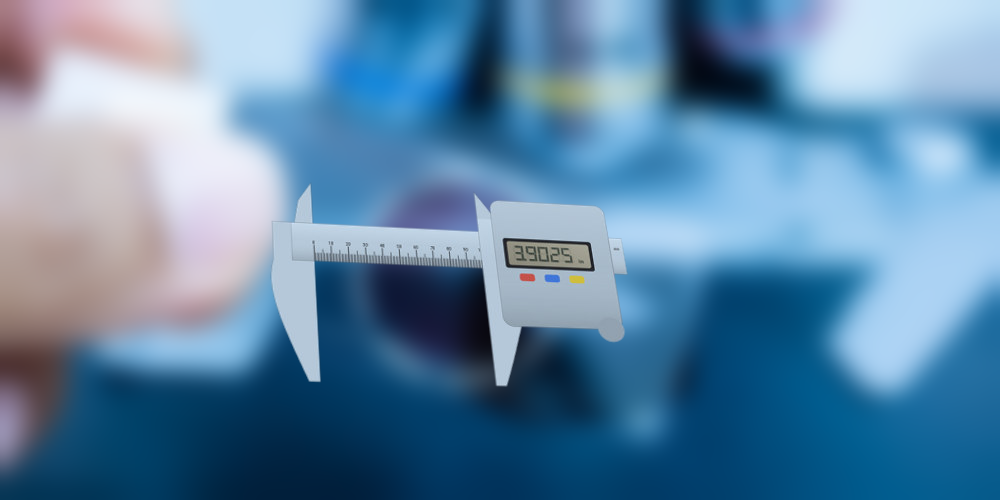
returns 3.9025,in
